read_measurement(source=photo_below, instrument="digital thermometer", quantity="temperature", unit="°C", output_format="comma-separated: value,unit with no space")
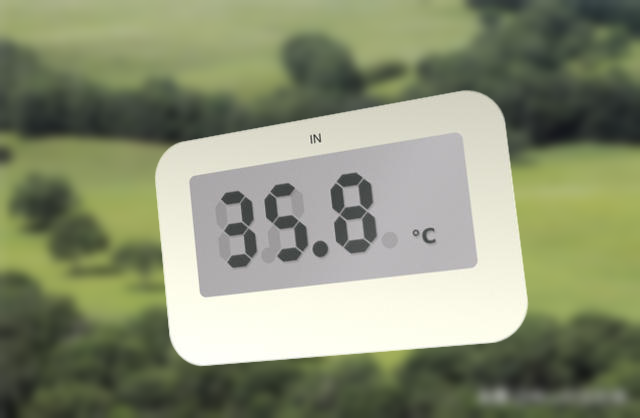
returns 35.8,°C
